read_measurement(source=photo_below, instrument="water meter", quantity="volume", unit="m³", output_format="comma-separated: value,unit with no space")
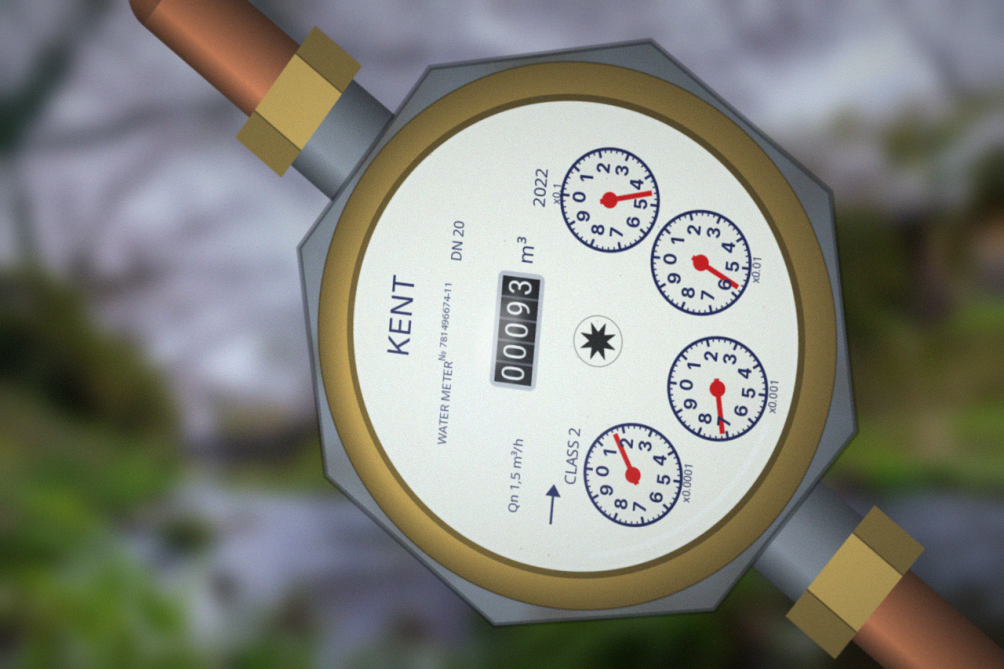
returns 93.4571,m³
